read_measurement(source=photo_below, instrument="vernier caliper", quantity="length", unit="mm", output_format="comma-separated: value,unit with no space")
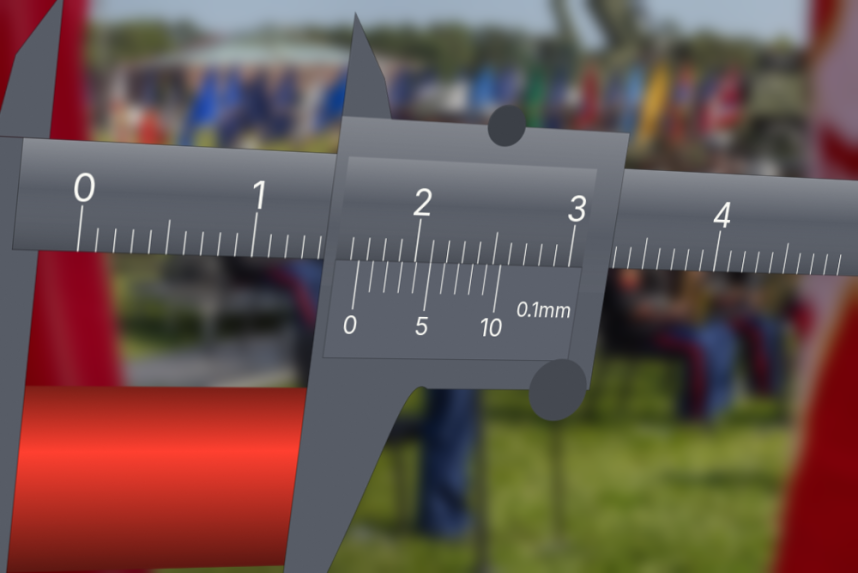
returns 16.5,mm
